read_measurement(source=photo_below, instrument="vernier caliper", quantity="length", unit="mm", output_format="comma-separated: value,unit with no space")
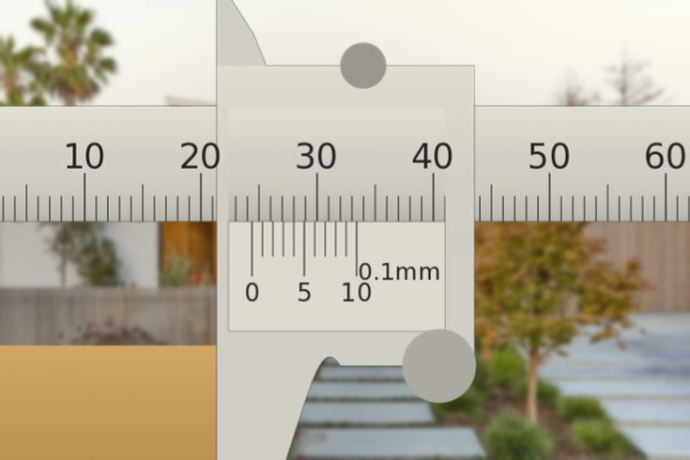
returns 24.4,mm
